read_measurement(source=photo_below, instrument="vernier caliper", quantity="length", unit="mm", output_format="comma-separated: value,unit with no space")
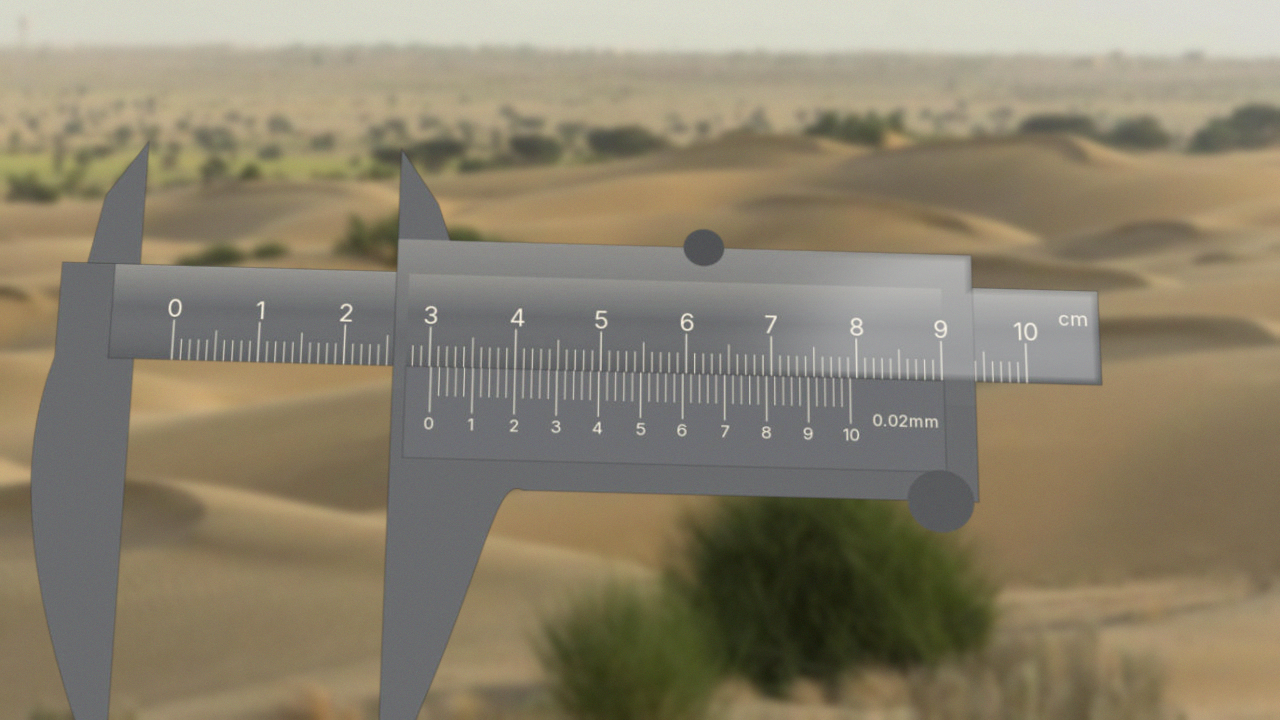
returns 30.2,mm
